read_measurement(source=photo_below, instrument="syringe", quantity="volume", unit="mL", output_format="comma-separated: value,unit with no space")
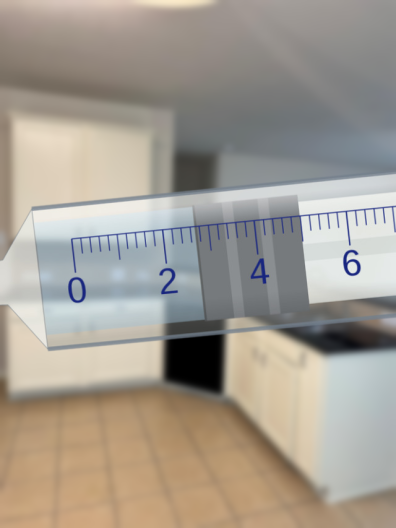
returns 2.7,mL
